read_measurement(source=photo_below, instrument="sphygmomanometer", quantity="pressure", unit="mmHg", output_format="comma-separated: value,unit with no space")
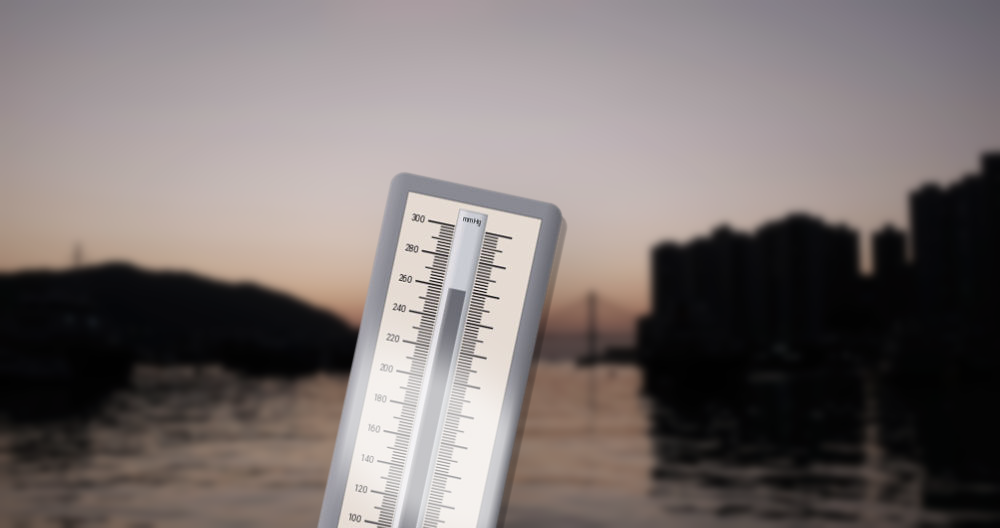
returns 260,mmHg
